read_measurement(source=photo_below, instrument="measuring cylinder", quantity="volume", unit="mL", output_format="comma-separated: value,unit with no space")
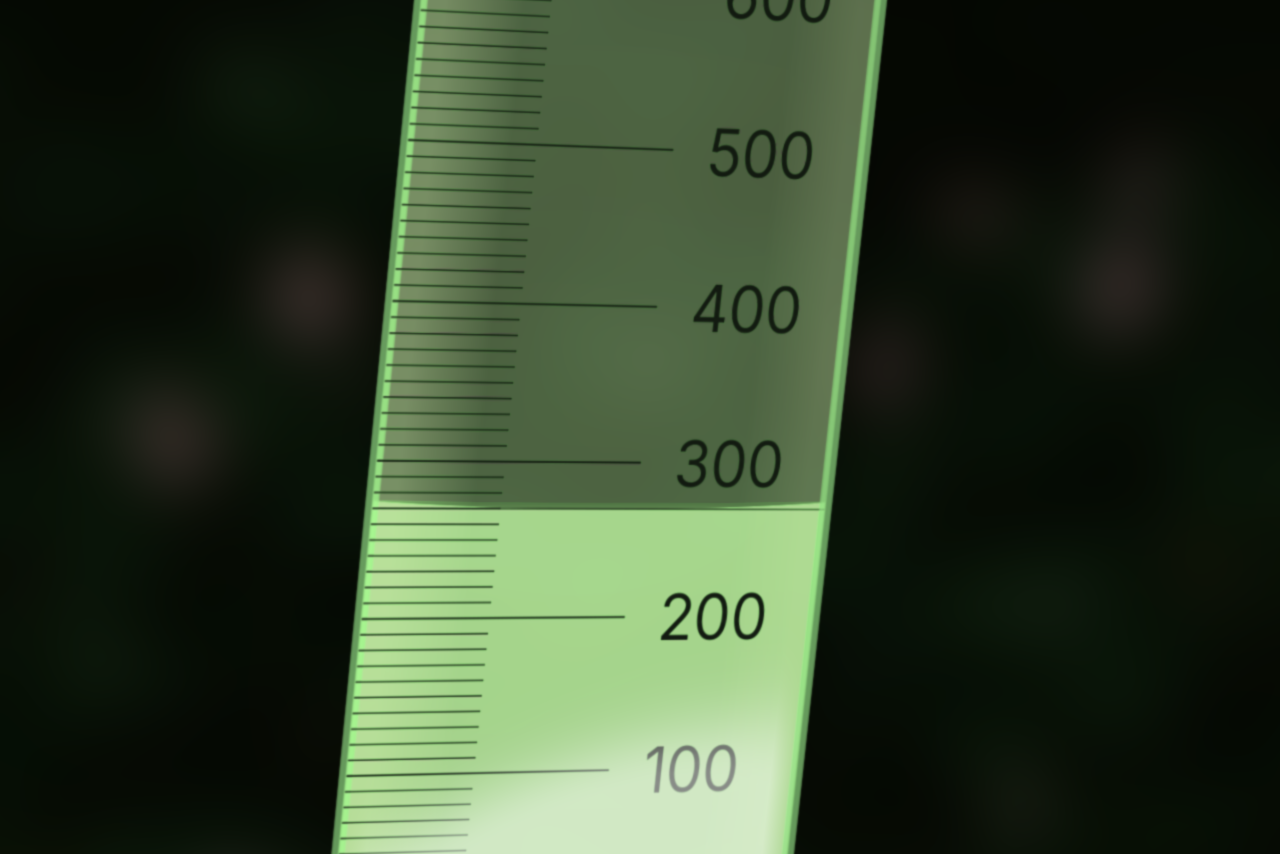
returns 270,mL
